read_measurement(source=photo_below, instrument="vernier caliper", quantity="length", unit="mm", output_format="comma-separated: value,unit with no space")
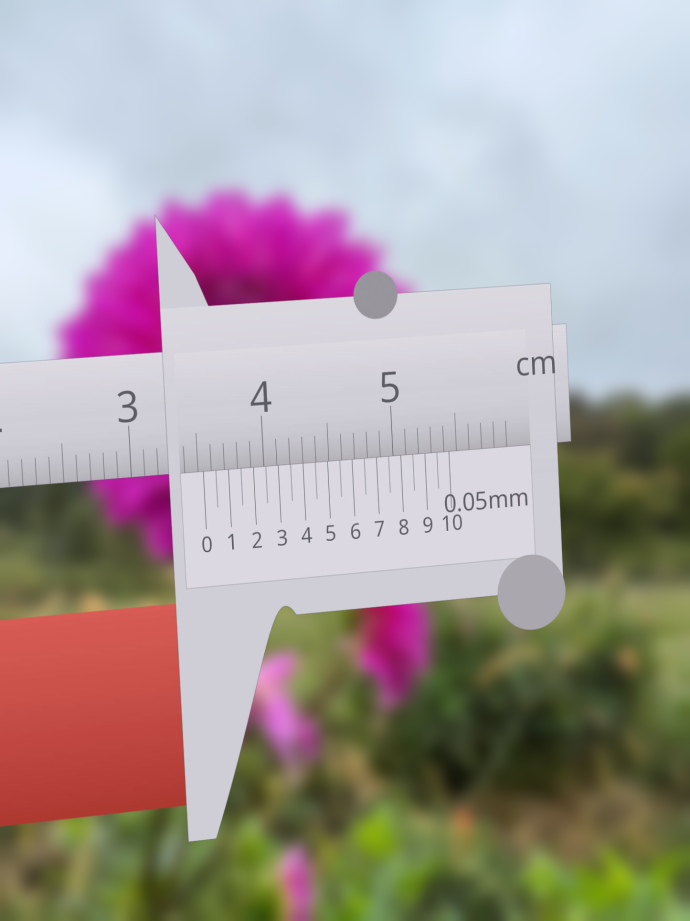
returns 35.4,mm
